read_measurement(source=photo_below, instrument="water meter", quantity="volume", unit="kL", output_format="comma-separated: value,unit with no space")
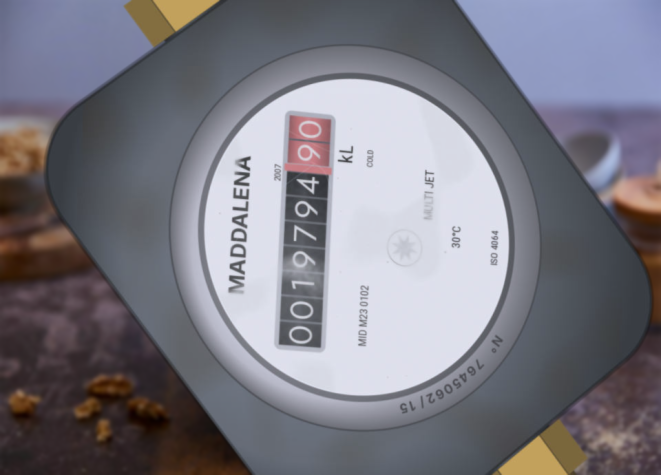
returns 19794.90,kL
